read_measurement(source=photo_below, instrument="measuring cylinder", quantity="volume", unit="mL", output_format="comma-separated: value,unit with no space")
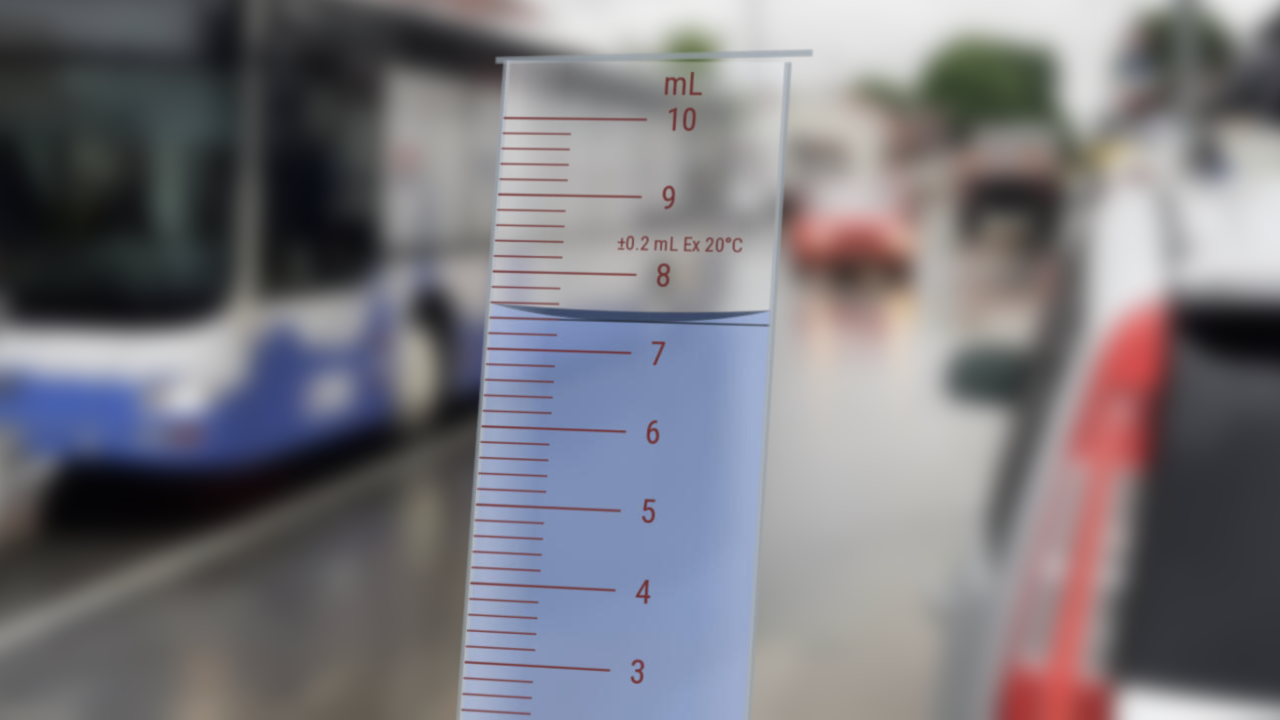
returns 7.4,mL
